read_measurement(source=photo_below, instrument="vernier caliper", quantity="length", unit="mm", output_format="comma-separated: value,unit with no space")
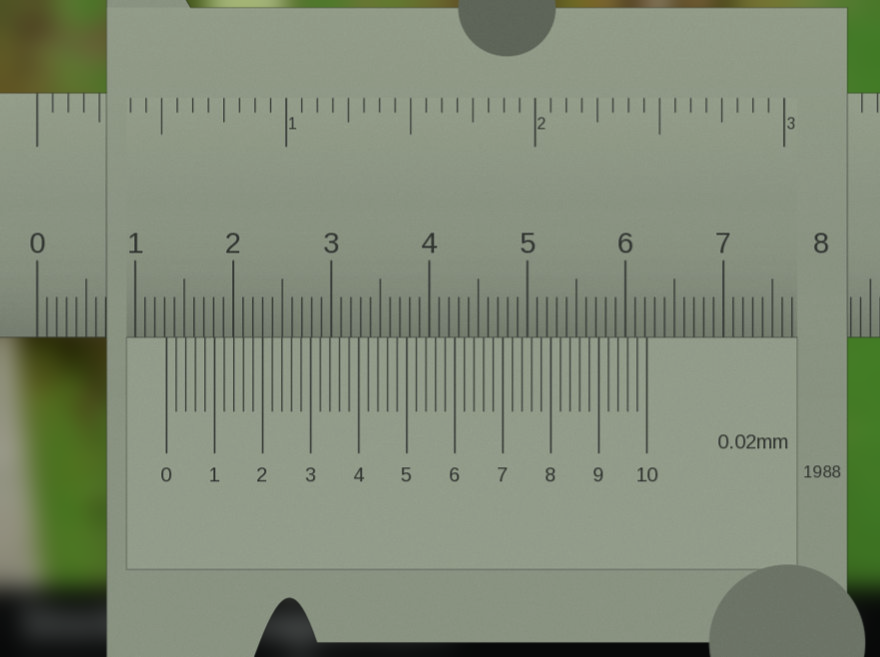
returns 13.2,mm
